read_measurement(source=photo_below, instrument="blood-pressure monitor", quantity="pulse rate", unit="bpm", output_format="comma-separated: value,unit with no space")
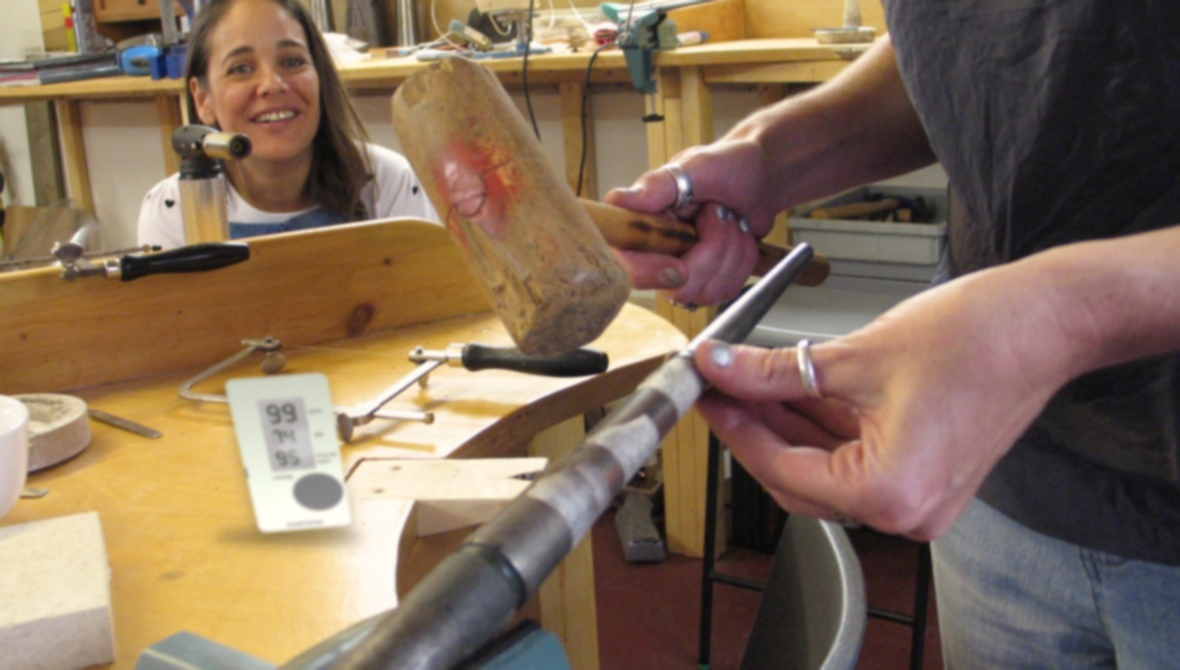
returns 95,bpm
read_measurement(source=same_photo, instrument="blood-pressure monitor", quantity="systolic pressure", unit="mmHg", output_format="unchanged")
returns 99,mmHg
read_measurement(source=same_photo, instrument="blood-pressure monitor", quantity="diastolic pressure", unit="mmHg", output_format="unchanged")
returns 74,mmHg
